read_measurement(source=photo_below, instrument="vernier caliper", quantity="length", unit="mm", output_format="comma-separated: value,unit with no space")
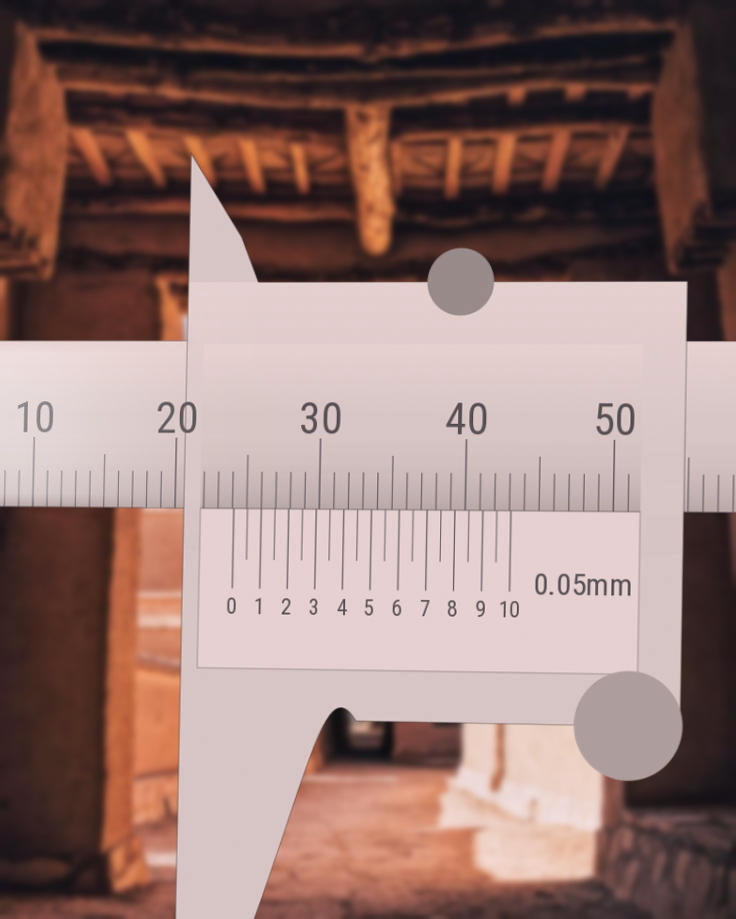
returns 24.1,mm
